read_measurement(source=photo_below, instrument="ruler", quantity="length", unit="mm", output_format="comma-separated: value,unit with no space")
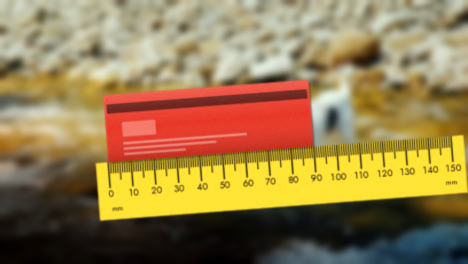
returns 90,mm
